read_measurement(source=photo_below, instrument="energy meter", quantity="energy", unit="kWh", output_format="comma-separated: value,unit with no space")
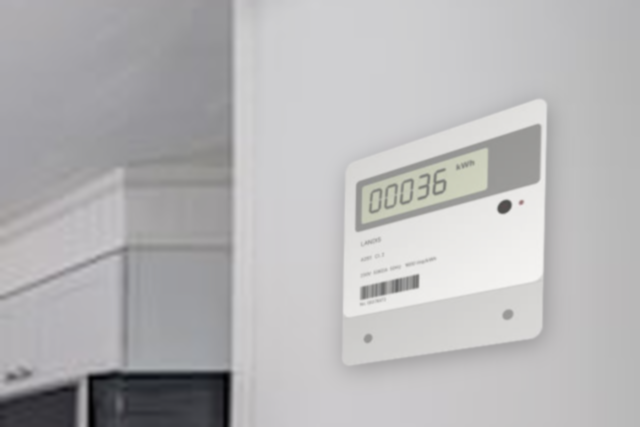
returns 36,kWh
